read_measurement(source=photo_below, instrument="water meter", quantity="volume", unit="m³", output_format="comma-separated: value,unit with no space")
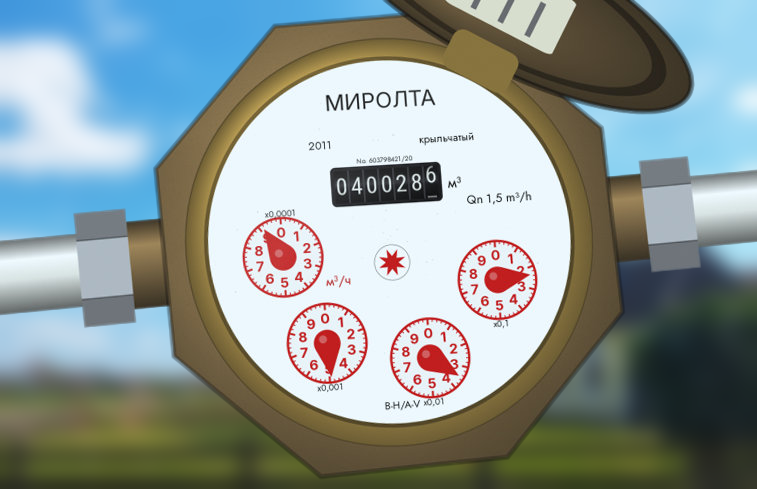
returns 400286.2349,m³
